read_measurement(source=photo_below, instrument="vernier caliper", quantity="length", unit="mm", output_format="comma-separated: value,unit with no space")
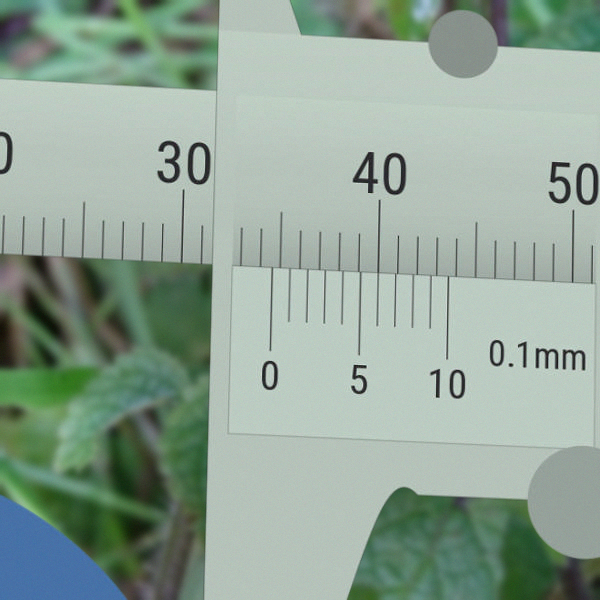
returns 34.6,mm
